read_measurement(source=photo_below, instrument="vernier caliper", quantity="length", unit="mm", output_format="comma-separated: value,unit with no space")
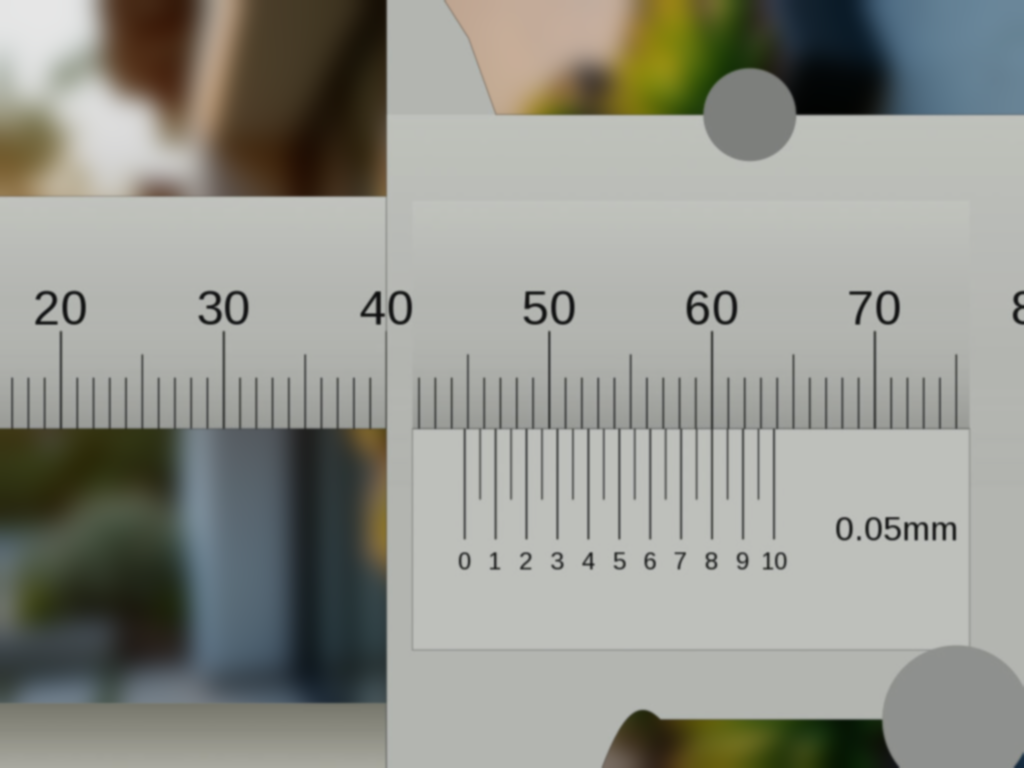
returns 44.8,mm
